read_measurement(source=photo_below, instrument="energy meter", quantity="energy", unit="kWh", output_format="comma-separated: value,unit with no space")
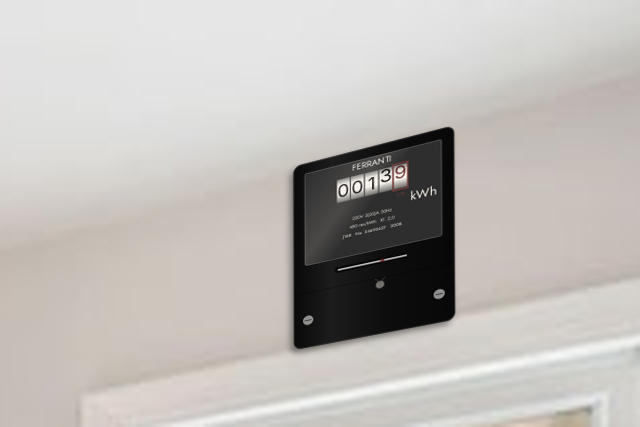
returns 13.9,kWh
